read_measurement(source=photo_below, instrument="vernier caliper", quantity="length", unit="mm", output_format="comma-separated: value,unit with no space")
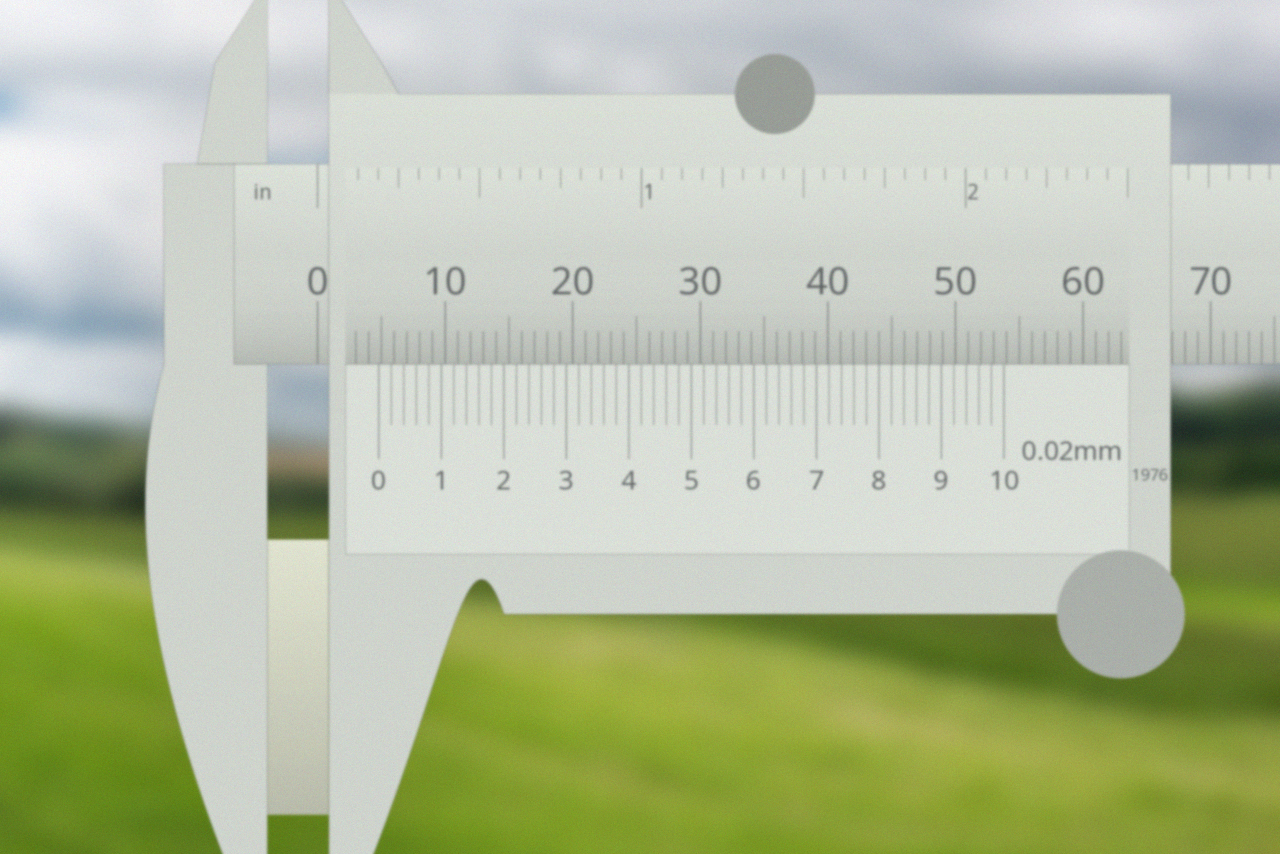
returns 4.8,mm
